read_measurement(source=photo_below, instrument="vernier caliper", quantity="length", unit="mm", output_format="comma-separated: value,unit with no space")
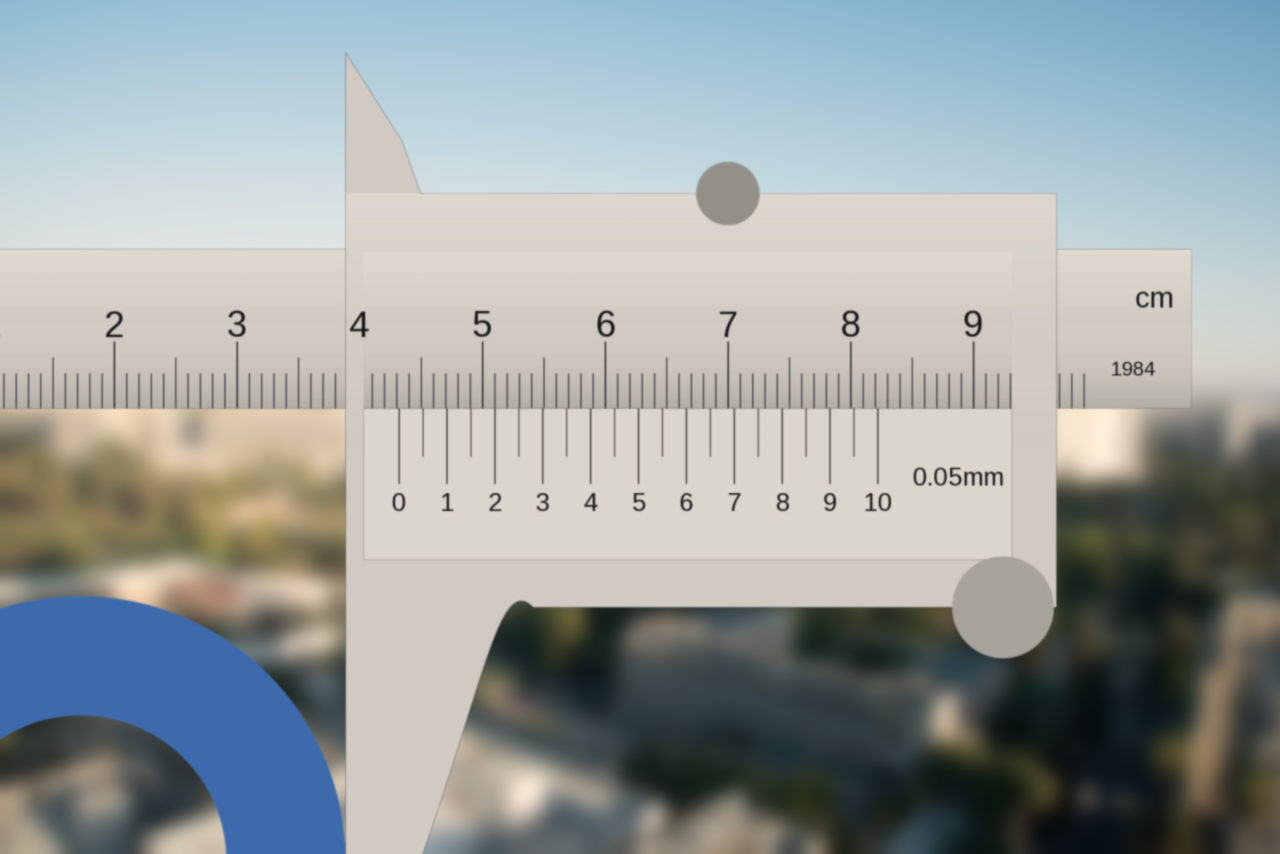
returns 43.2,mm
